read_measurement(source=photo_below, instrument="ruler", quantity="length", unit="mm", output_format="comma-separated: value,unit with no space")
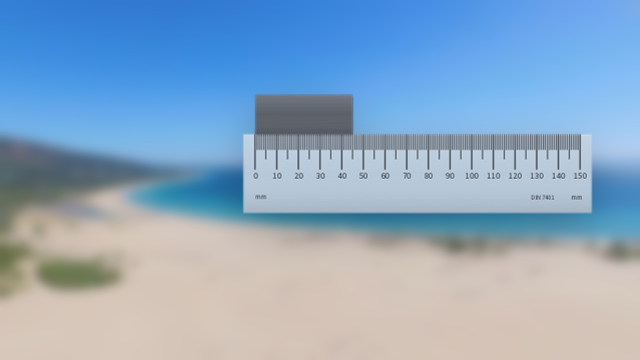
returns 45,mm
